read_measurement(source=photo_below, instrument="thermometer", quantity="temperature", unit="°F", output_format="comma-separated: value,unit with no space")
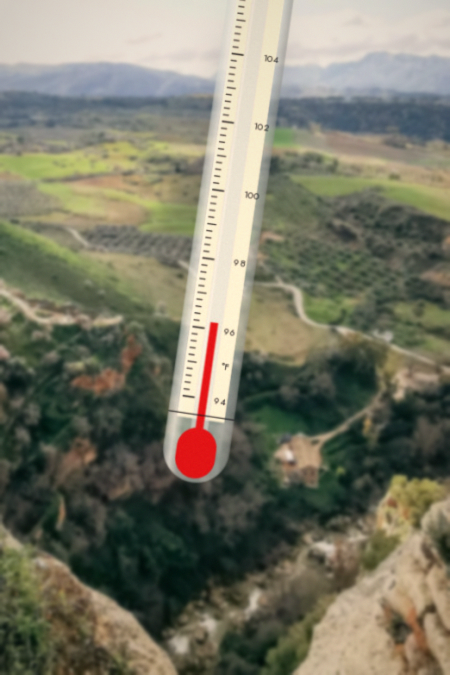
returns 96.2,°F
